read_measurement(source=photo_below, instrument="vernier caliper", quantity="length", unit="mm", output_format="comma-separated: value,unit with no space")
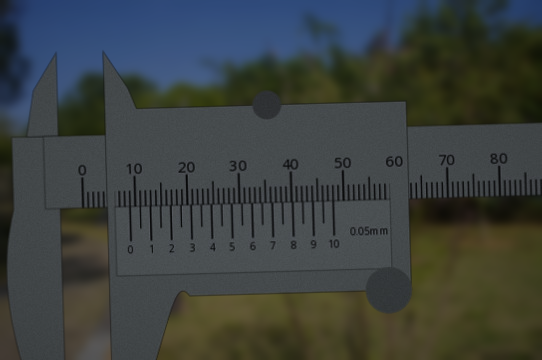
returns 9.0,mm
